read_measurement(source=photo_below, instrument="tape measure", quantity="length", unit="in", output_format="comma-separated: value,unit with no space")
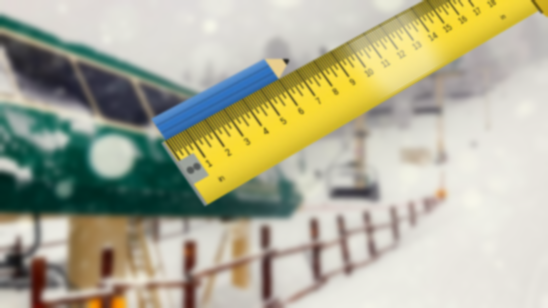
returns 7,in
